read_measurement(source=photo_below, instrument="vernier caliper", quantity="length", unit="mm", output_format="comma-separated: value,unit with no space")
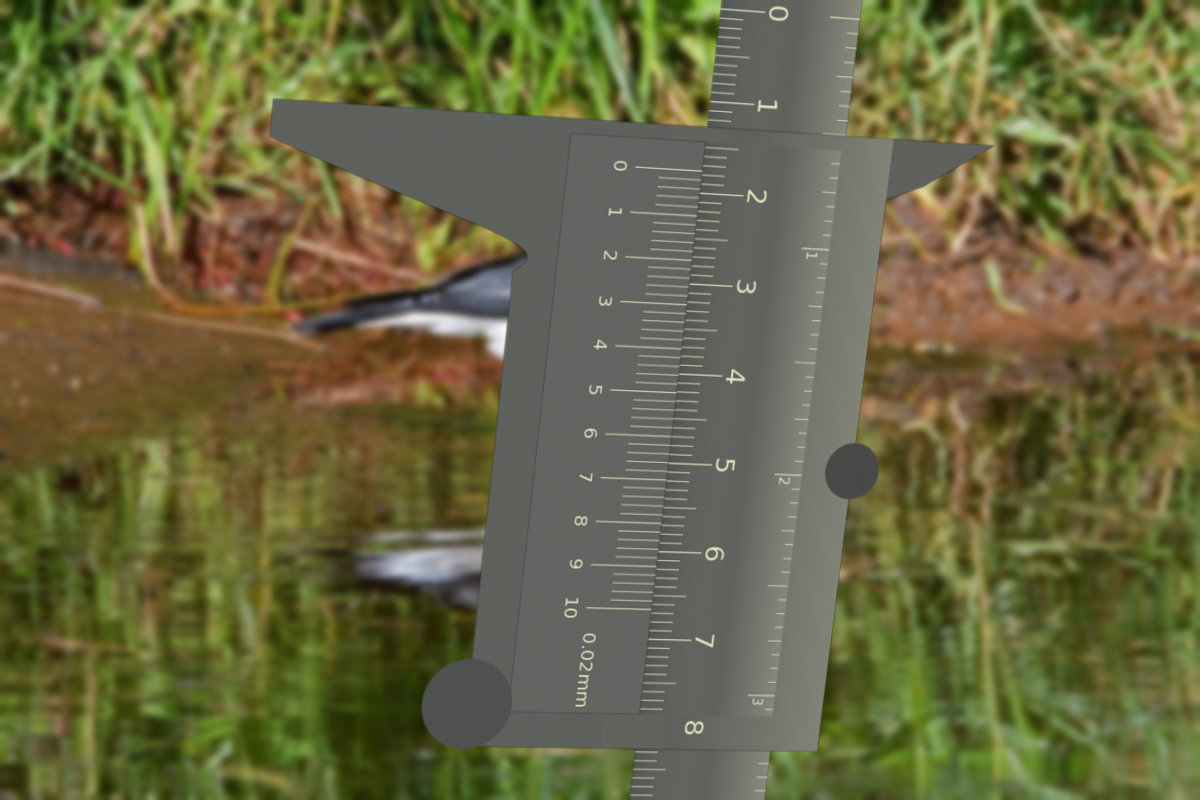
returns 17.6,mm
